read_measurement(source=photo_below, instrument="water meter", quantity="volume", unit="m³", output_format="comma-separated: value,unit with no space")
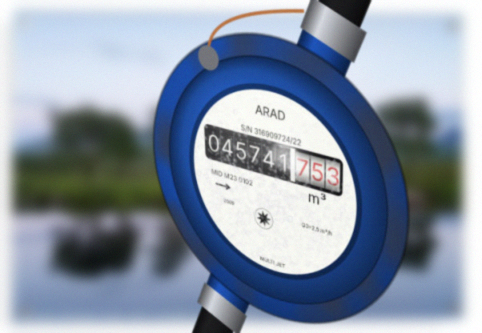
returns 45741.753,m³
